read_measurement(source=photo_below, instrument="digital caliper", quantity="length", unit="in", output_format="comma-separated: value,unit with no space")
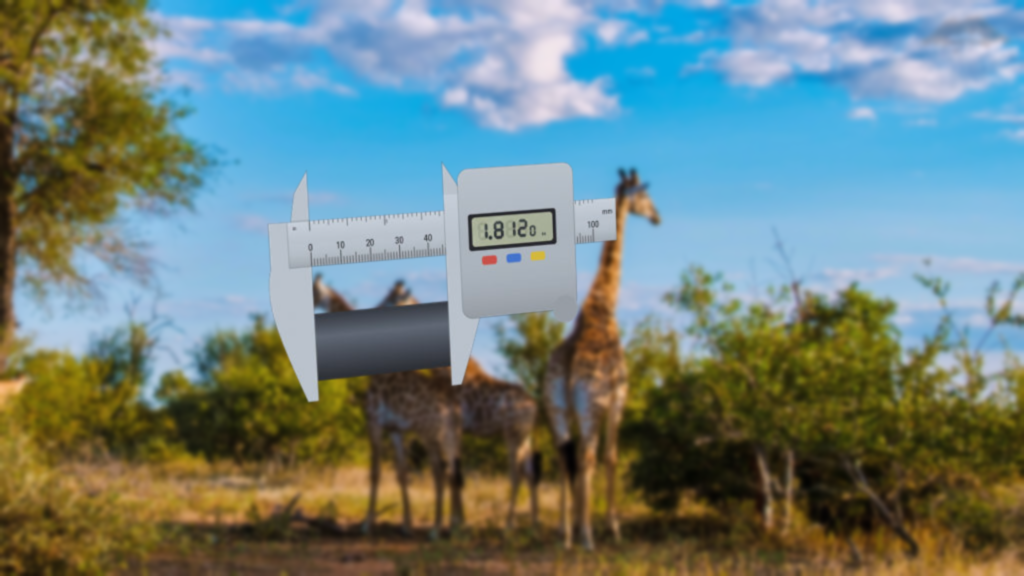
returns 1.8120,in
